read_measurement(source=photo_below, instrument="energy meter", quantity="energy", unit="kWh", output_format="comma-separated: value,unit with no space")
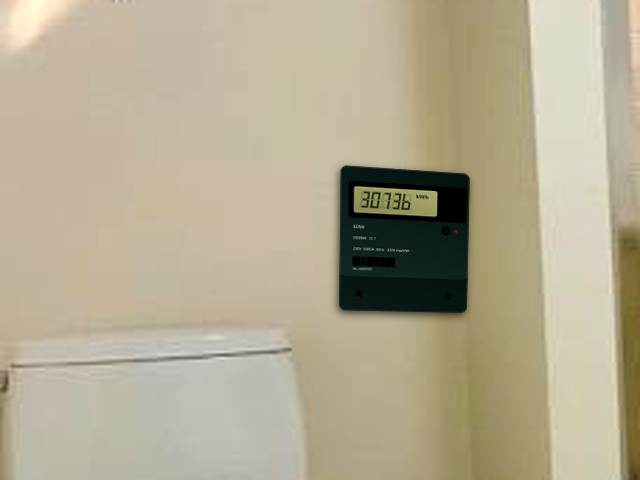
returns 30736,kWh
